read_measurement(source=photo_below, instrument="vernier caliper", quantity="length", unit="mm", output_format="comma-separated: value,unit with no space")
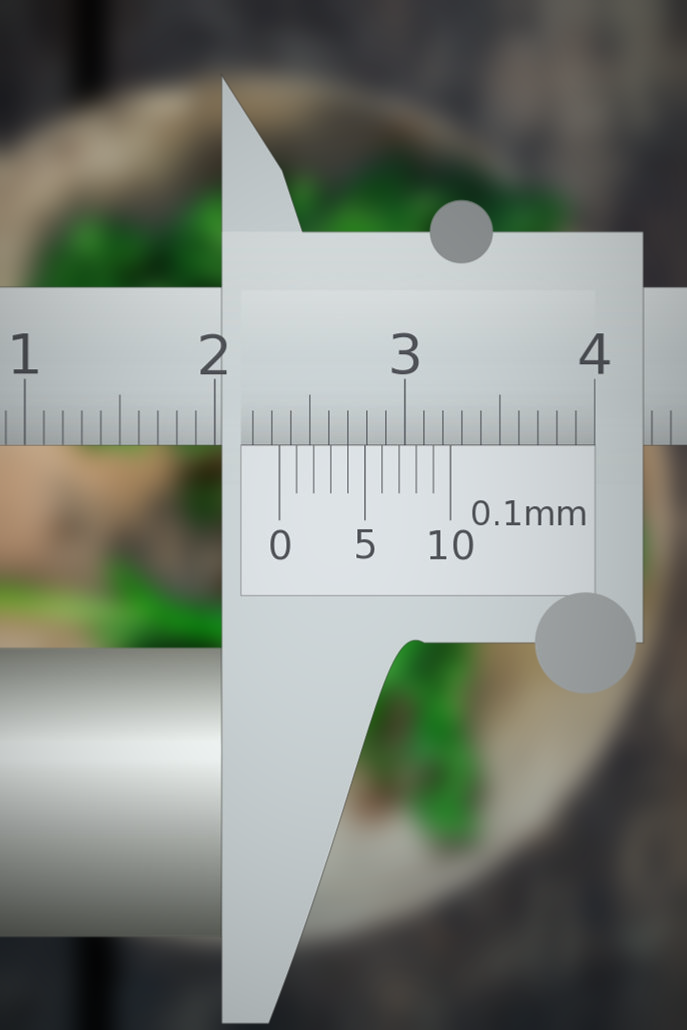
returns 23.4,mm
